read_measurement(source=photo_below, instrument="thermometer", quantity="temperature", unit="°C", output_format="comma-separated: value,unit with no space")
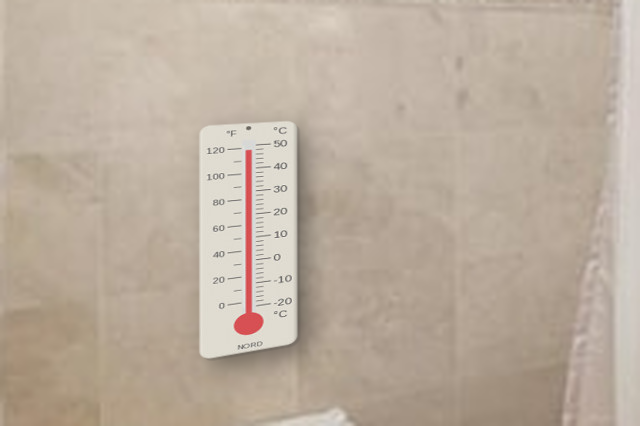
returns 48,°C
